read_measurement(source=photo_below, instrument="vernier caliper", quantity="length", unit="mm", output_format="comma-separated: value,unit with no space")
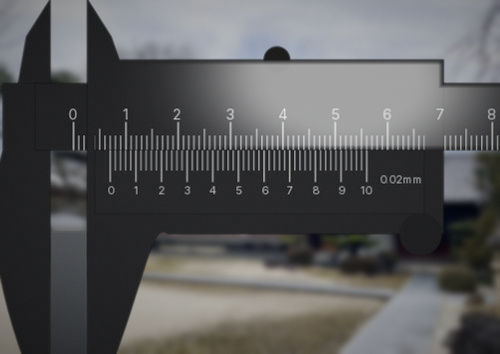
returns 7.0,mm
